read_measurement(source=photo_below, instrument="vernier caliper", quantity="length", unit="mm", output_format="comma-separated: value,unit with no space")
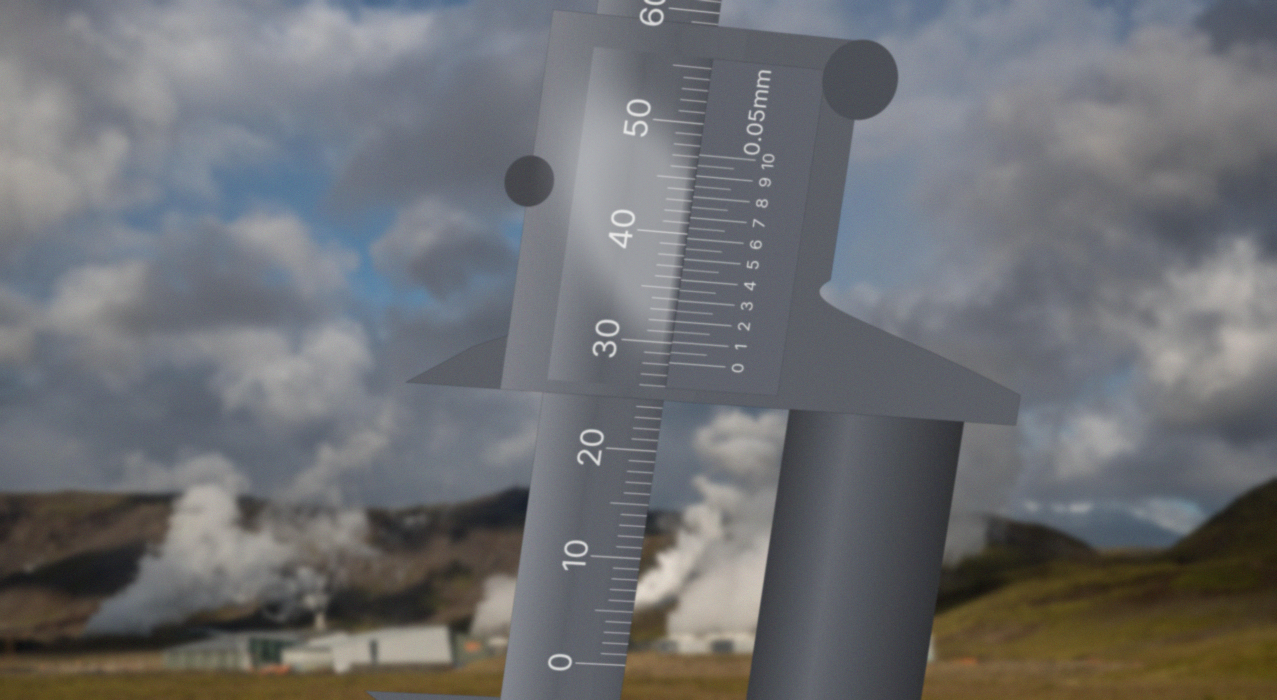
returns 28.2,mm
